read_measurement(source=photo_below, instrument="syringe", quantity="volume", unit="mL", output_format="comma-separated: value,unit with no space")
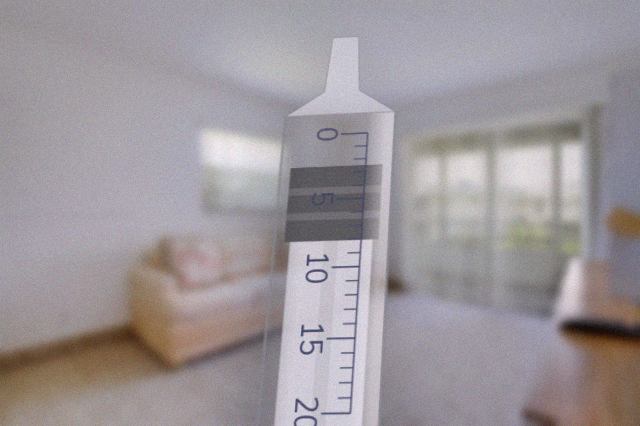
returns 2.5,mL
